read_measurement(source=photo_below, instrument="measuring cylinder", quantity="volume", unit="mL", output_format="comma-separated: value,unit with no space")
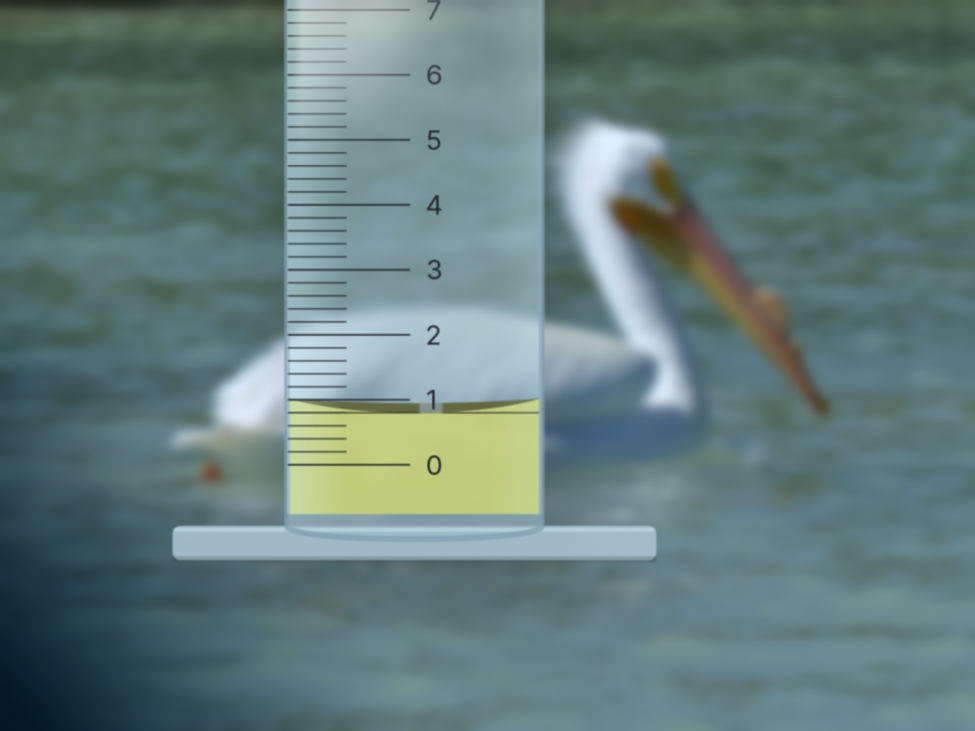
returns 0.8,mL
